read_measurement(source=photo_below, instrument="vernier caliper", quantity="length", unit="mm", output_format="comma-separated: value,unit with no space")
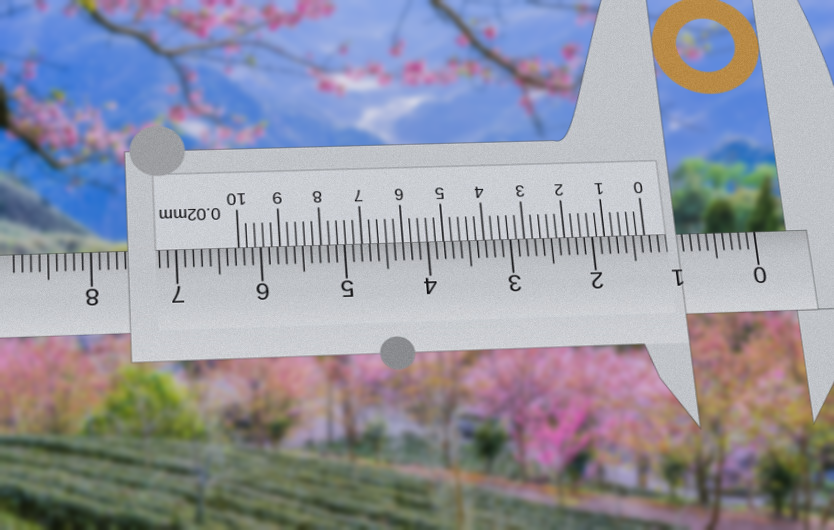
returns 13.6,mm
